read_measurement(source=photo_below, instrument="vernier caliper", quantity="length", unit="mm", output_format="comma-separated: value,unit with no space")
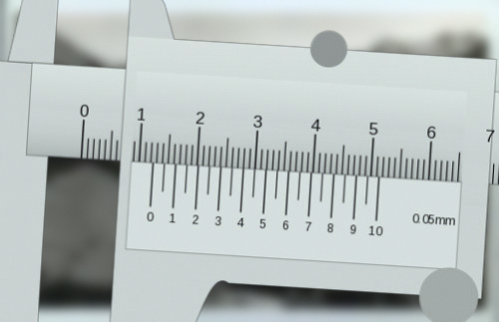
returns 12.4,mm
